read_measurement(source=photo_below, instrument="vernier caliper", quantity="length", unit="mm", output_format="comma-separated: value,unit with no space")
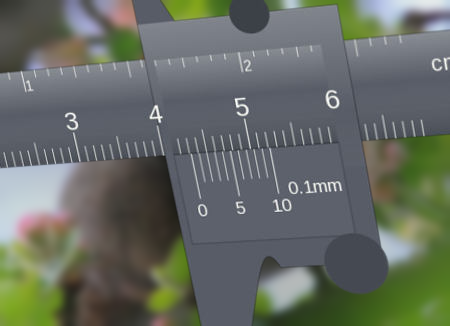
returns 43.2,mm
